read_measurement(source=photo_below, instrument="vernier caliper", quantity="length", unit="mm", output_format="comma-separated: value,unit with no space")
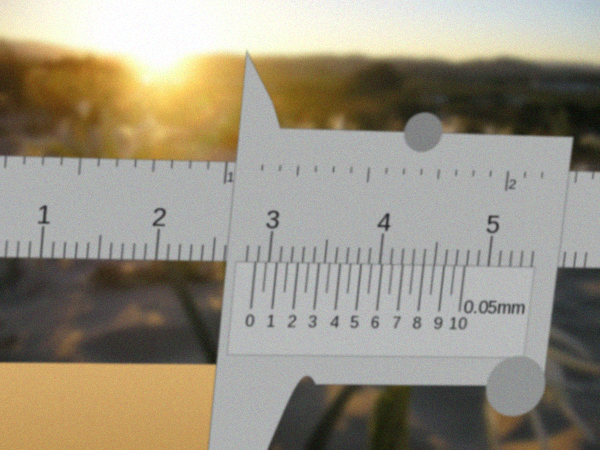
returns 28.8,mm
